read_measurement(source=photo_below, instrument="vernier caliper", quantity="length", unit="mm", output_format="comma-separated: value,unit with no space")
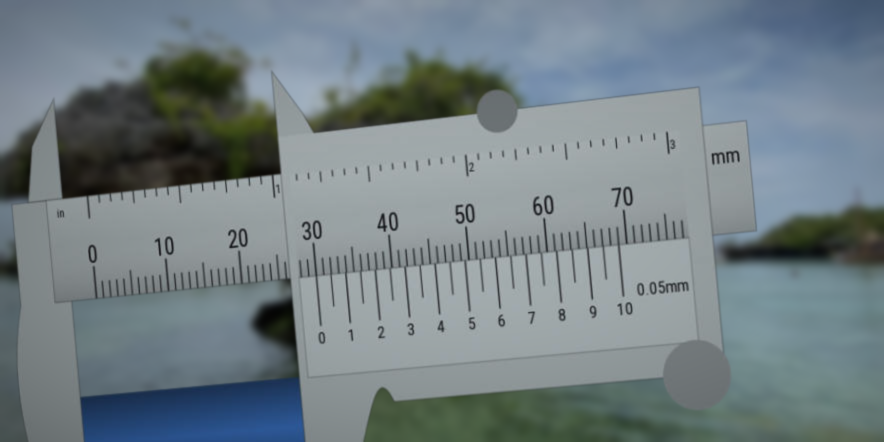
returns 30.0,mm
